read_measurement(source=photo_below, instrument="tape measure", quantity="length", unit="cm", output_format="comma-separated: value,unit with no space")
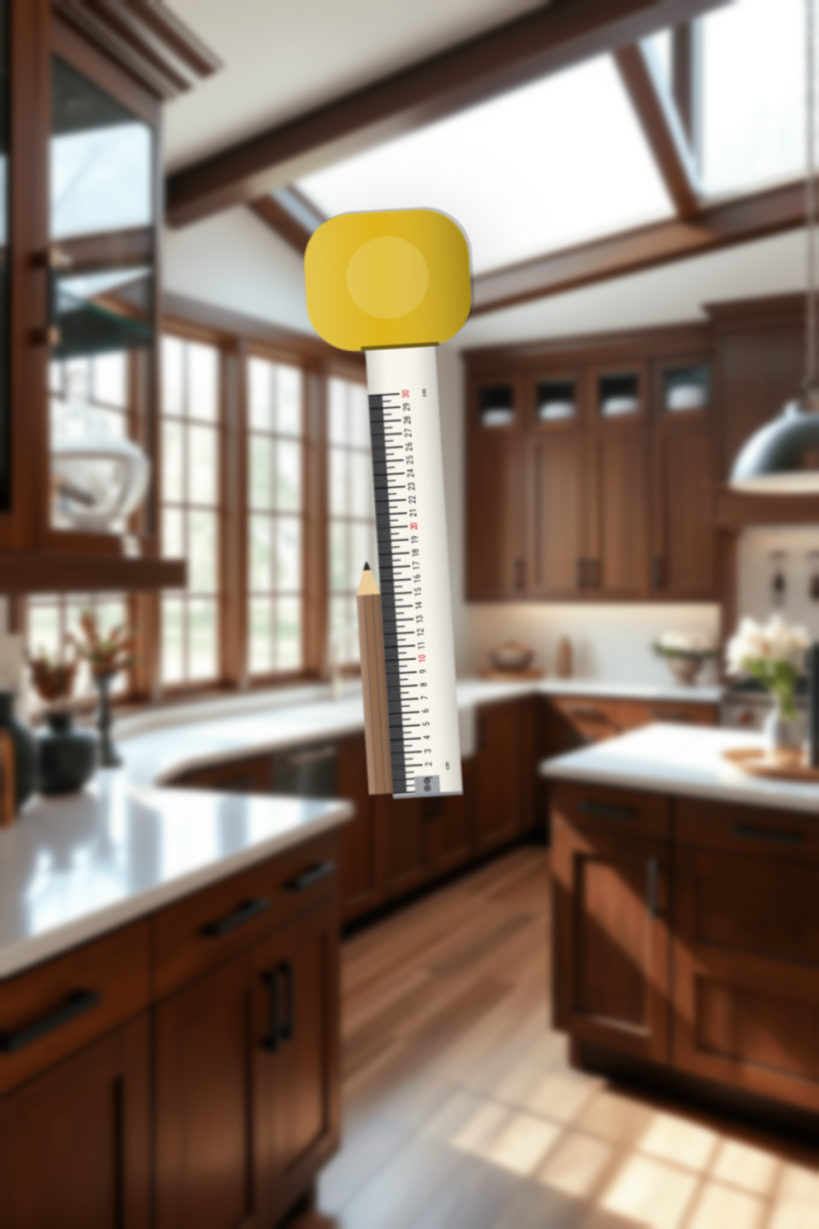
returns 17.5,cm
